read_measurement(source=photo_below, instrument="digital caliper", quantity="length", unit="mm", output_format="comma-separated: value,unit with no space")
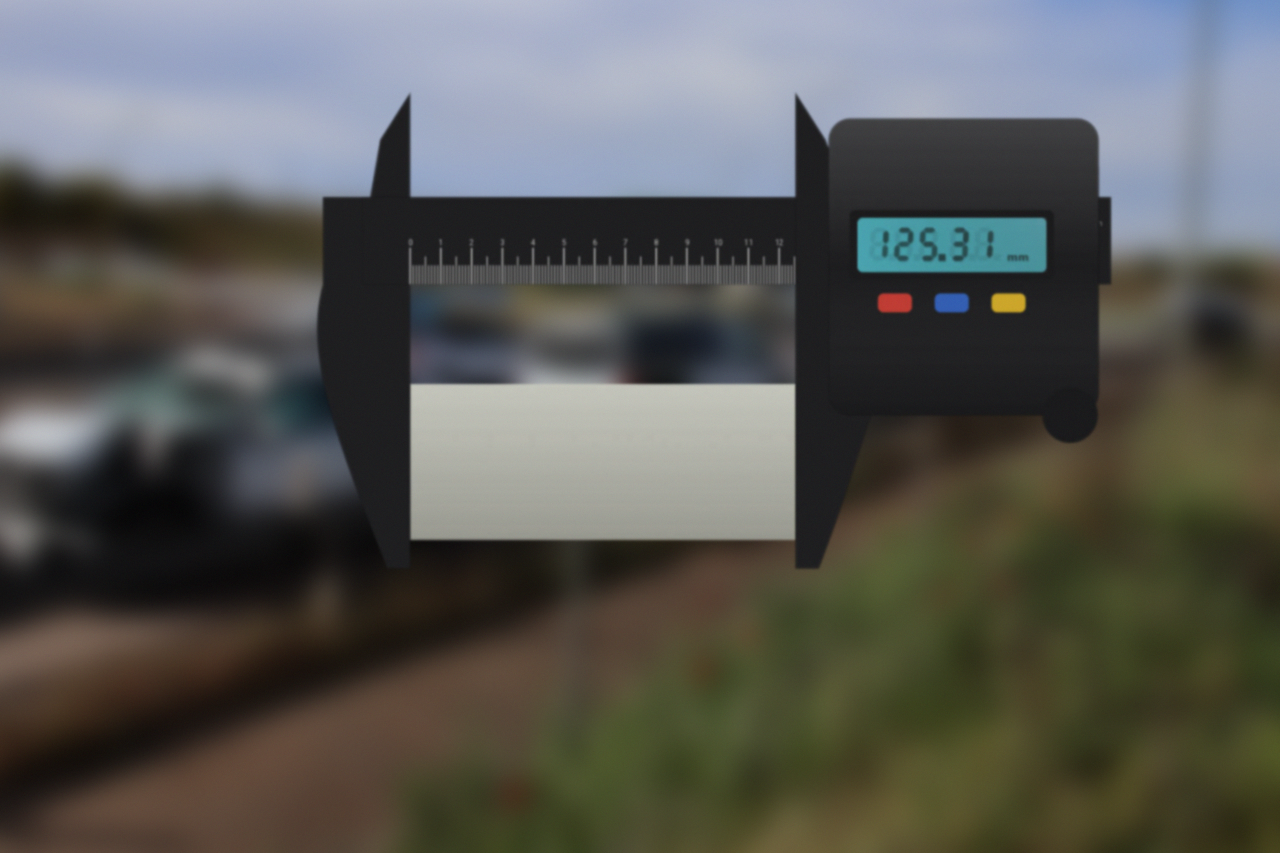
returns 125.31,mm
